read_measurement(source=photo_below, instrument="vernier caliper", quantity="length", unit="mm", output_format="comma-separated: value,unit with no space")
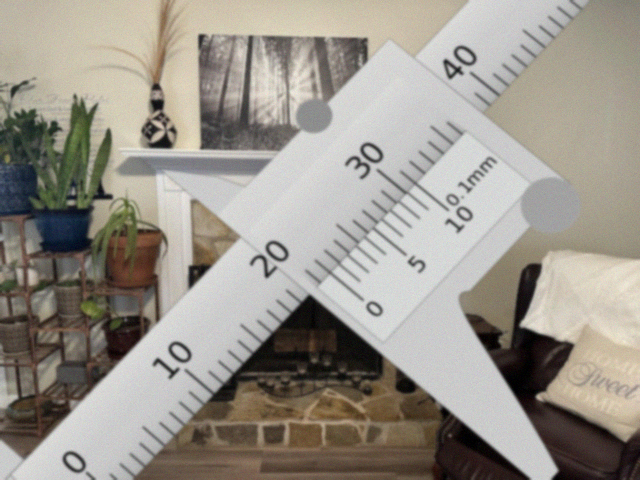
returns 22.0,mm
